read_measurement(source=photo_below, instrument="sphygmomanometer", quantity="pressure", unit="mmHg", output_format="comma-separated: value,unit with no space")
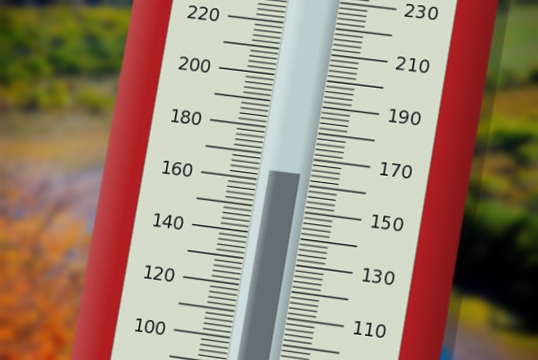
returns 164,mmHg
